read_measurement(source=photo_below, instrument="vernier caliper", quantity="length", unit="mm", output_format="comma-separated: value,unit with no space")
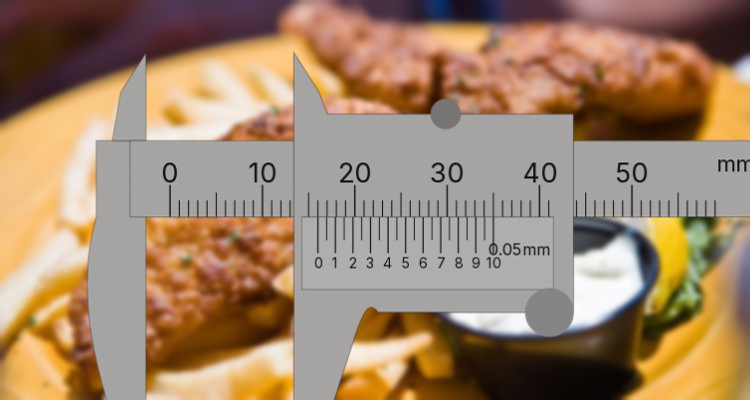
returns 16.0,mm
